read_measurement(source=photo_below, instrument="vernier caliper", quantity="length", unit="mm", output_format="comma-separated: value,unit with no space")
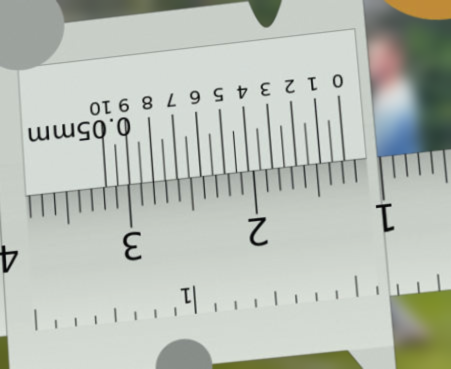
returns 12.8,mm
